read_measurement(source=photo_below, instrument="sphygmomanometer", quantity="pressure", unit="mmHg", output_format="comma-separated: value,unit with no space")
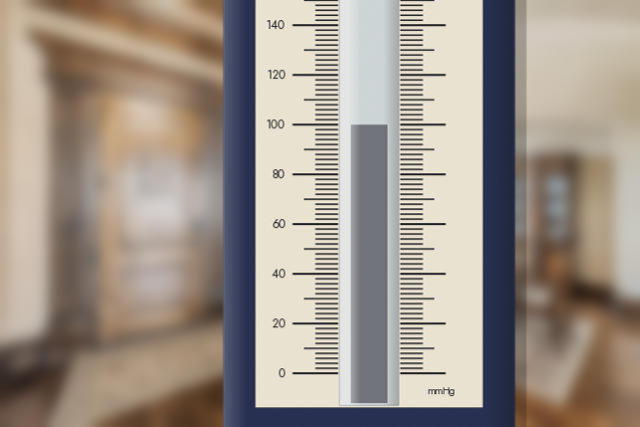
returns 100,mmHg
